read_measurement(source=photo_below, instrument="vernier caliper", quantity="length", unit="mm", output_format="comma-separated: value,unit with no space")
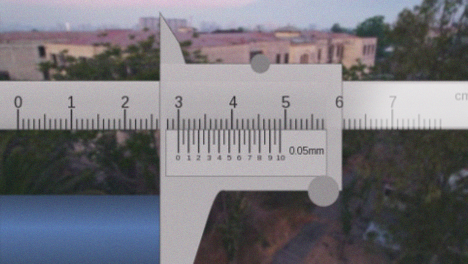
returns 30.0,mm
